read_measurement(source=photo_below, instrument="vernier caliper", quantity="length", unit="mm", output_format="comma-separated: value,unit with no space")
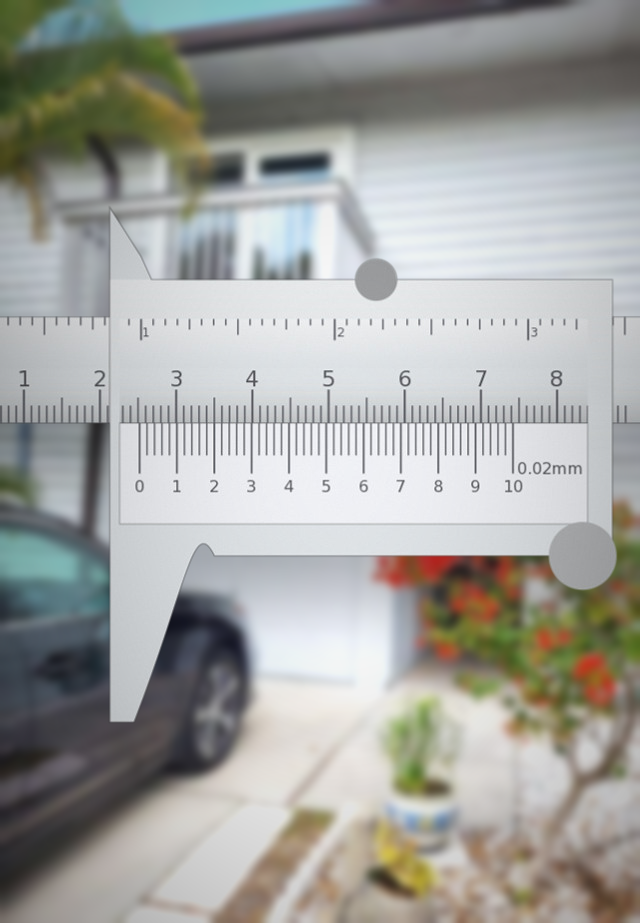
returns 25.2,mm
